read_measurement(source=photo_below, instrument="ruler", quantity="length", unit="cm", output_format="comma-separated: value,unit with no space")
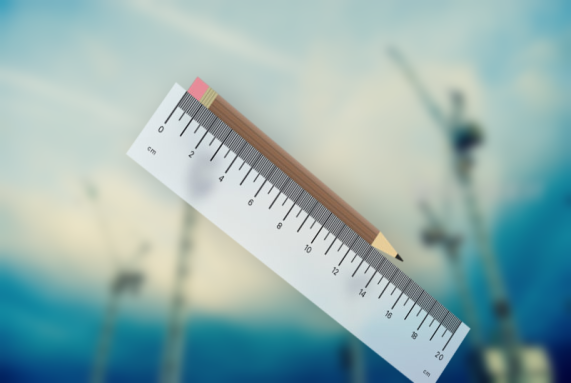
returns 15,cm
